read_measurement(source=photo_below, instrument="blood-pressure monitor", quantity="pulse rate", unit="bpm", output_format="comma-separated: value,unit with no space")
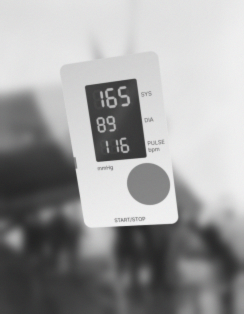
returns 116,bpm
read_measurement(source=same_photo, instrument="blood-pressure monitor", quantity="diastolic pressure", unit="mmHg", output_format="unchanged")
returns 89,mmHg
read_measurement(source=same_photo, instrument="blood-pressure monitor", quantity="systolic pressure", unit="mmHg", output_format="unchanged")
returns 165,mmHg
